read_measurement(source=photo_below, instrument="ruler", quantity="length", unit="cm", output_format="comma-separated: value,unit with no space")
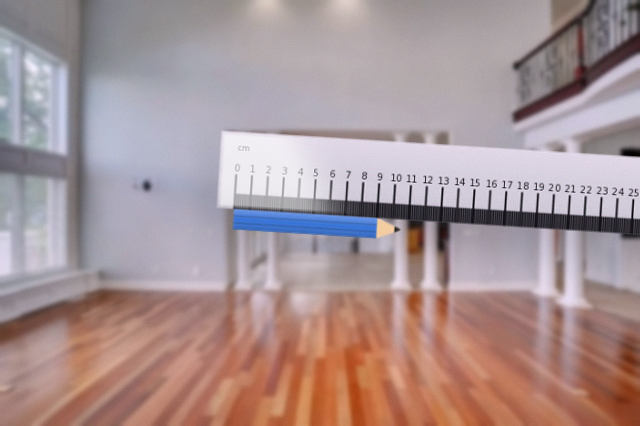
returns 10.5,cm
